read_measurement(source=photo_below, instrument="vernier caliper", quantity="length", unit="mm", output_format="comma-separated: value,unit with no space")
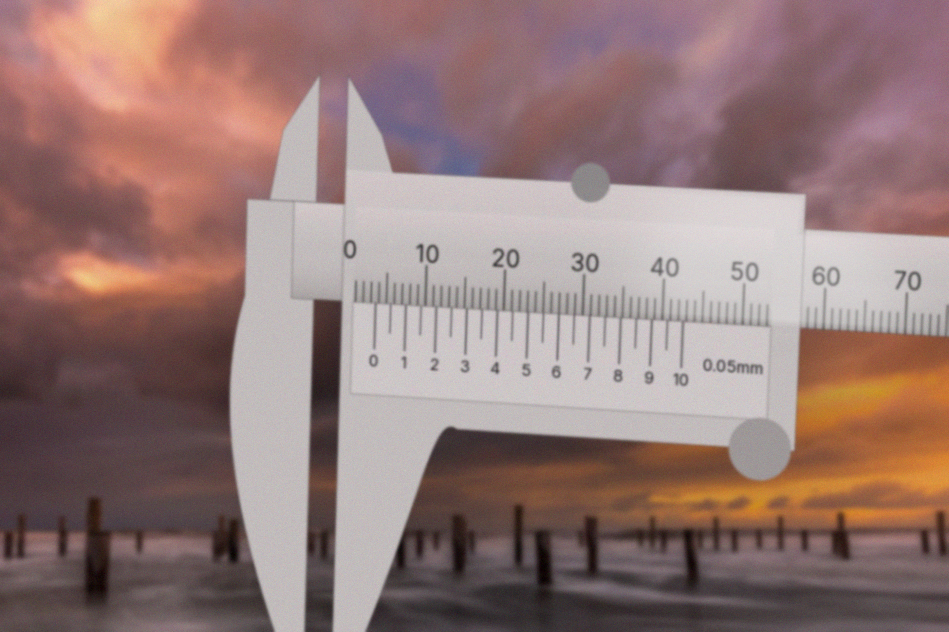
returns 3.6,mm
